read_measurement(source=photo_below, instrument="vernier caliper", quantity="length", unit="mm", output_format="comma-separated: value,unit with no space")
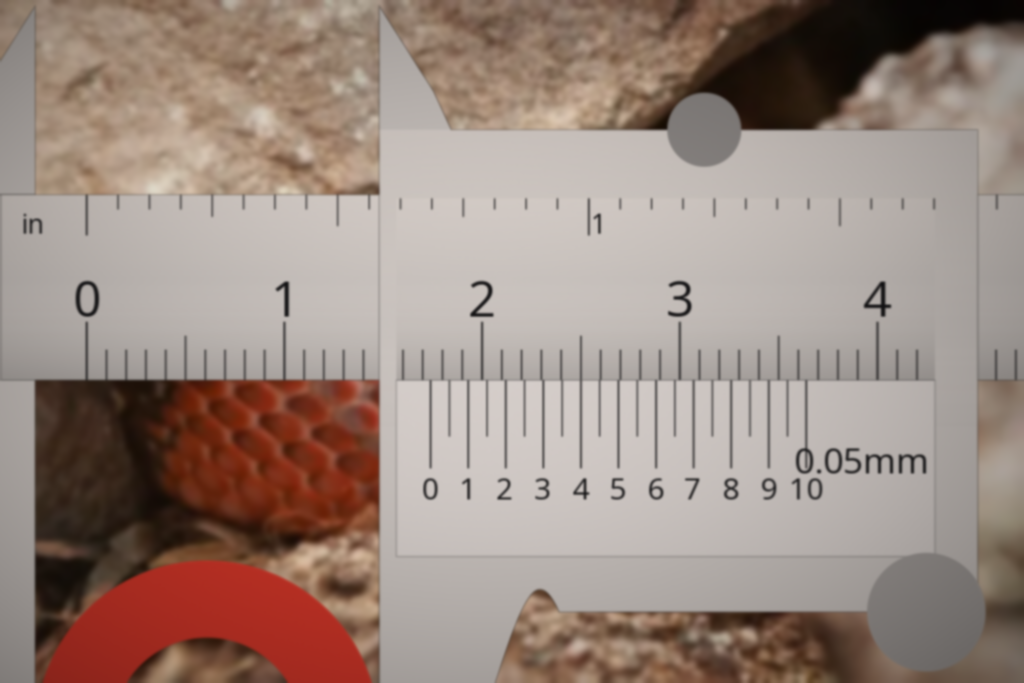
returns 17.4,mm
